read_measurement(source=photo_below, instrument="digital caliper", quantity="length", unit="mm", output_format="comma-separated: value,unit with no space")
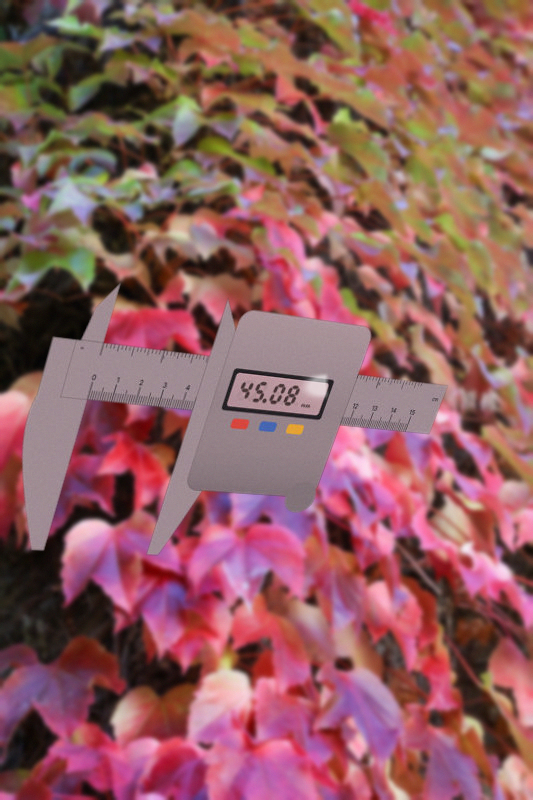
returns 45.08,mm
